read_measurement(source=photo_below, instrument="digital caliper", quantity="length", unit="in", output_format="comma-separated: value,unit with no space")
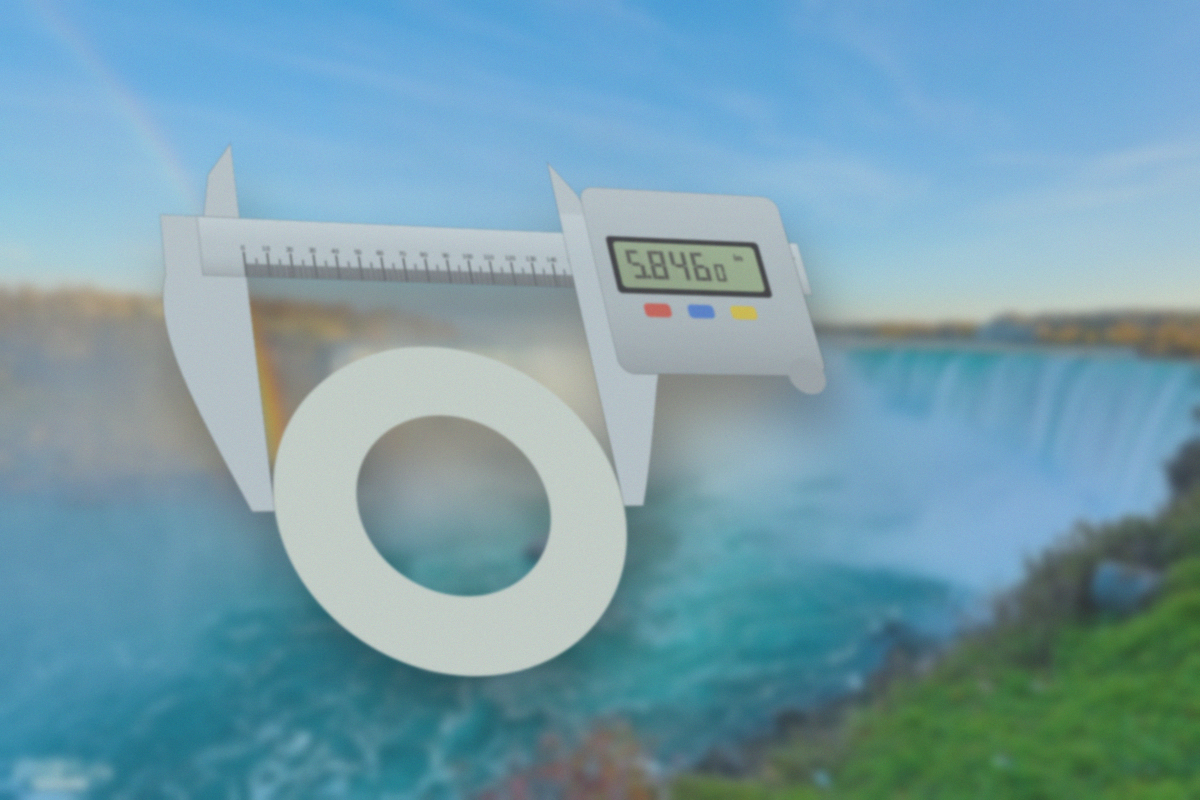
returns 5.8460,in
